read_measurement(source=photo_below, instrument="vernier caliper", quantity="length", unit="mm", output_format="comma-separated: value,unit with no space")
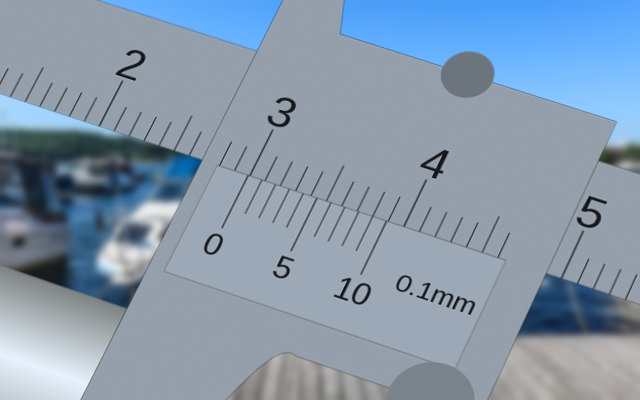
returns 29.9,mm
